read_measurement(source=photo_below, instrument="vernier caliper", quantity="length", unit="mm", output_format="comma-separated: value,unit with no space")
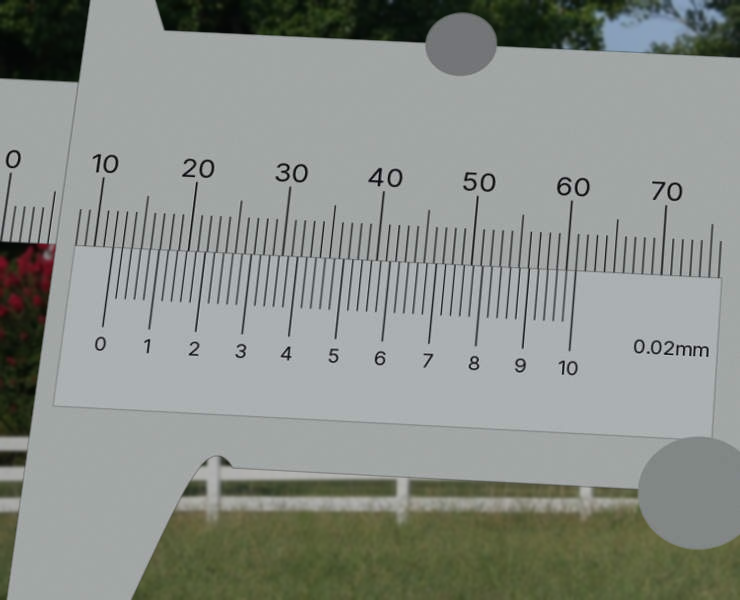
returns 12.0,mm
